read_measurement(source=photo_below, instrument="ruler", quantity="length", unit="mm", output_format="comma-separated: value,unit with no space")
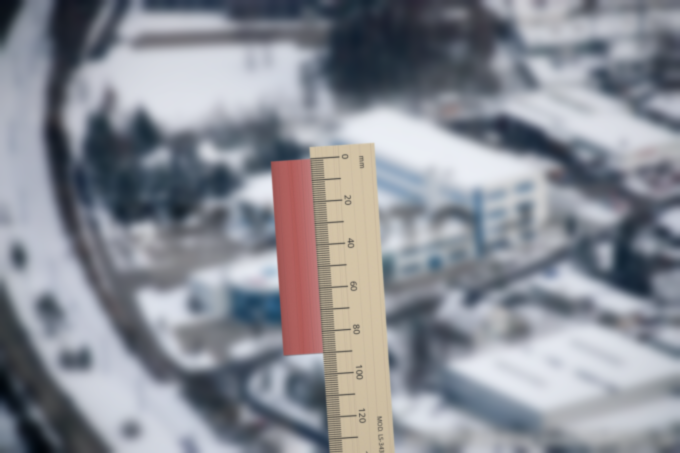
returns 90,mm
